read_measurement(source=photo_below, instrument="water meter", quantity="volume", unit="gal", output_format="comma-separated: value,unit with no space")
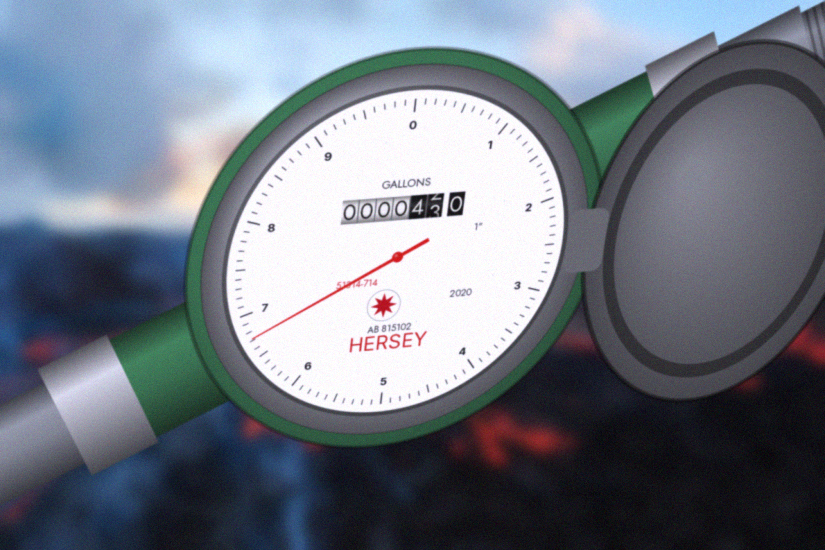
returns 426.7,gal
